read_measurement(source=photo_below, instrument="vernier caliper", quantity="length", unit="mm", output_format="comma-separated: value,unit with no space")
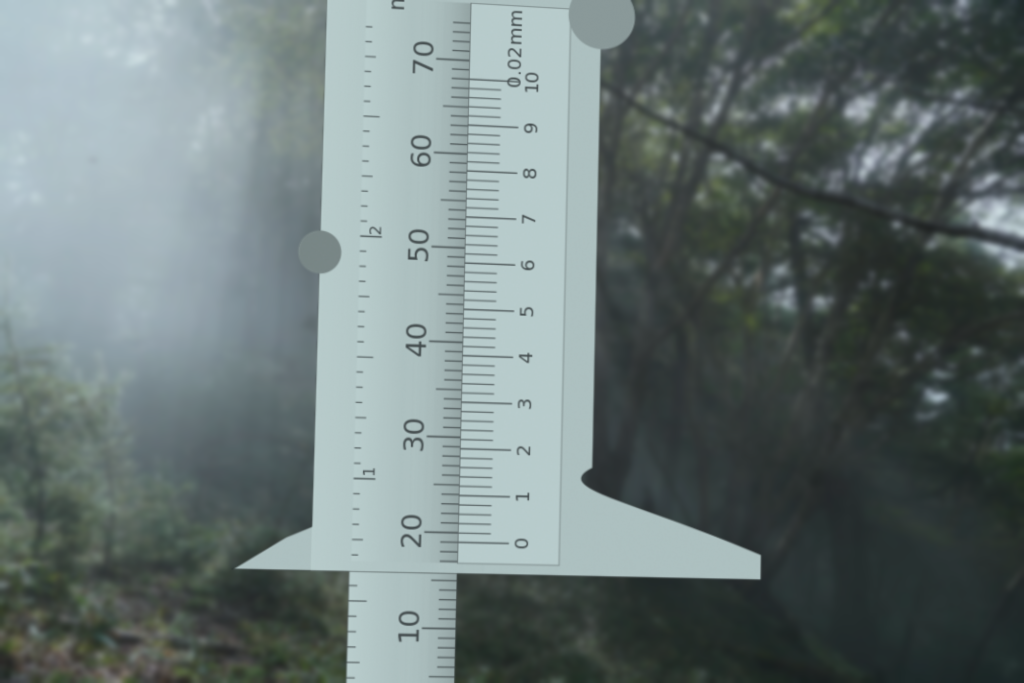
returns 19.0,mm
